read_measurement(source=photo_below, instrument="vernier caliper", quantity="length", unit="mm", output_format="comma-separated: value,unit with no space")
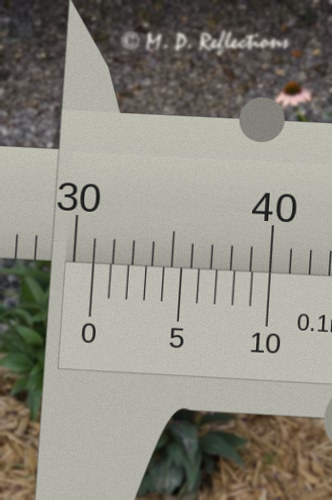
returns 31.0,mm
